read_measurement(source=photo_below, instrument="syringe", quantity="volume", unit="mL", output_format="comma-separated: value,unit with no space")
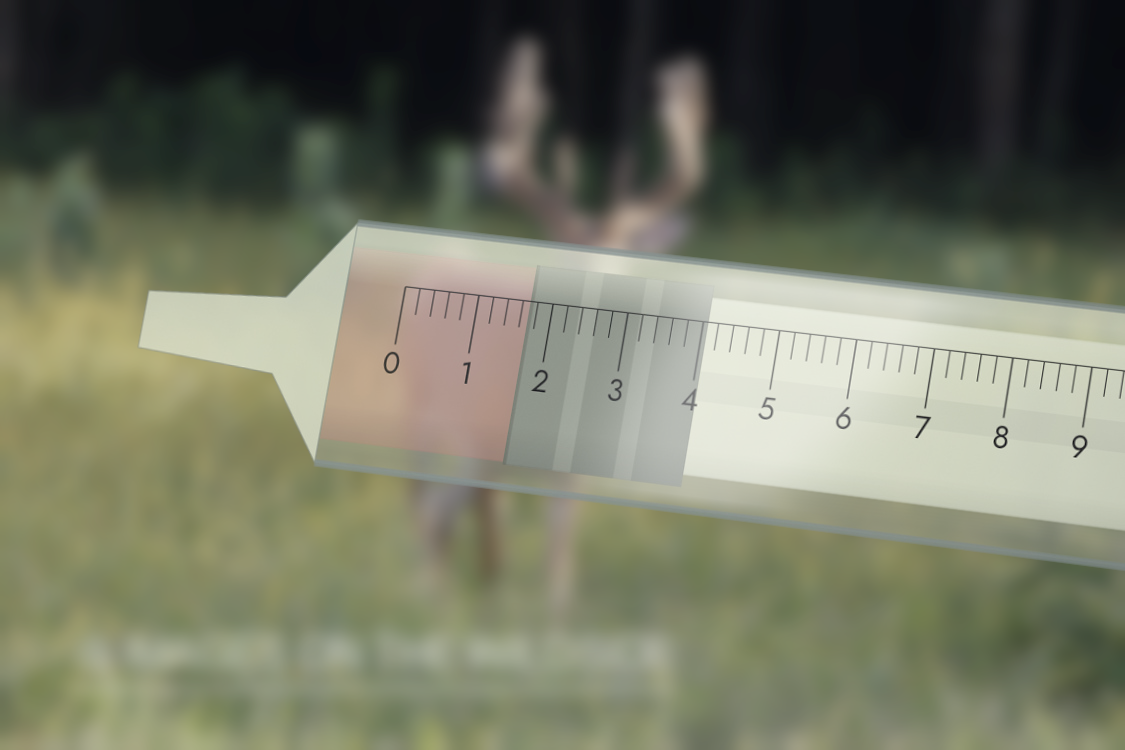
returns 1.7,mL
